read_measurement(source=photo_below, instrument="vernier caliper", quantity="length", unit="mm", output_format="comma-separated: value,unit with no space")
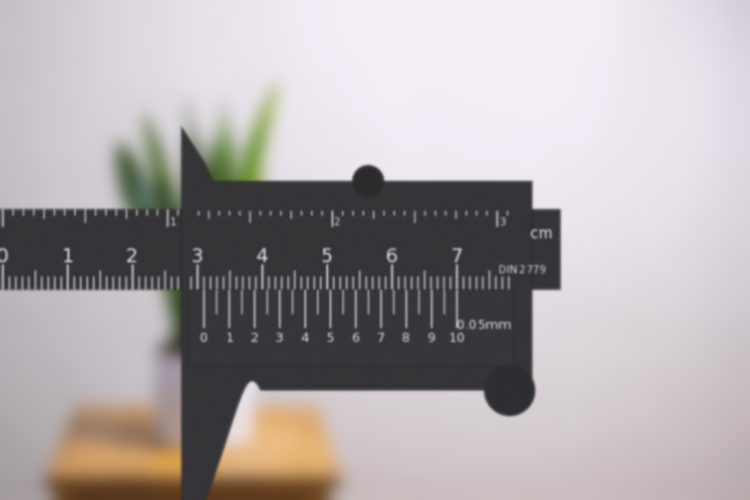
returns 31.0,mm
